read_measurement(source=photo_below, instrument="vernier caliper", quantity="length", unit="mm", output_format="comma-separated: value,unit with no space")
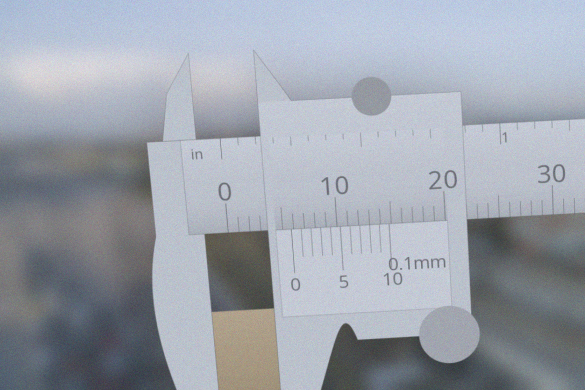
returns 5.8,mm
